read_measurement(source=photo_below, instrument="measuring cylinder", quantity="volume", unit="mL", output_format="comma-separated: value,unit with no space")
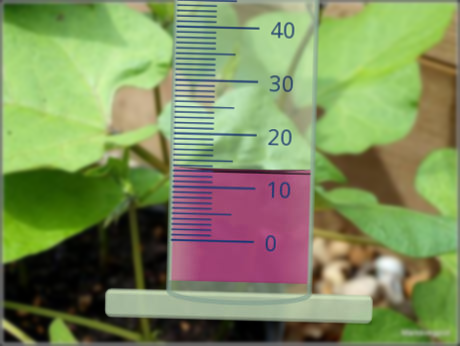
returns 13,mL
